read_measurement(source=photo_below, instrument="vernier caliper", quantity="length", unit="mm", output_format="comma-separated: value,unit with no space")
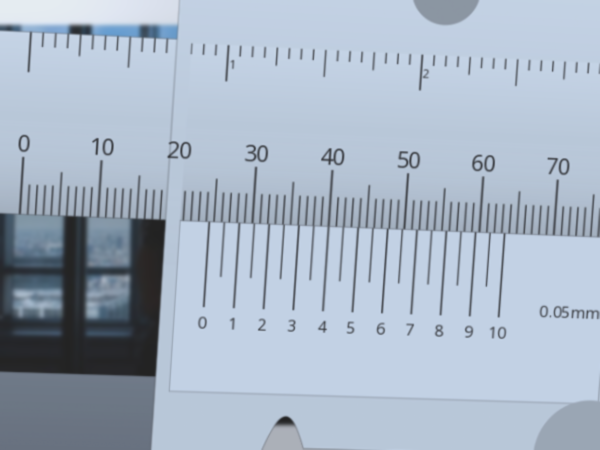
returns 24.4,mm
